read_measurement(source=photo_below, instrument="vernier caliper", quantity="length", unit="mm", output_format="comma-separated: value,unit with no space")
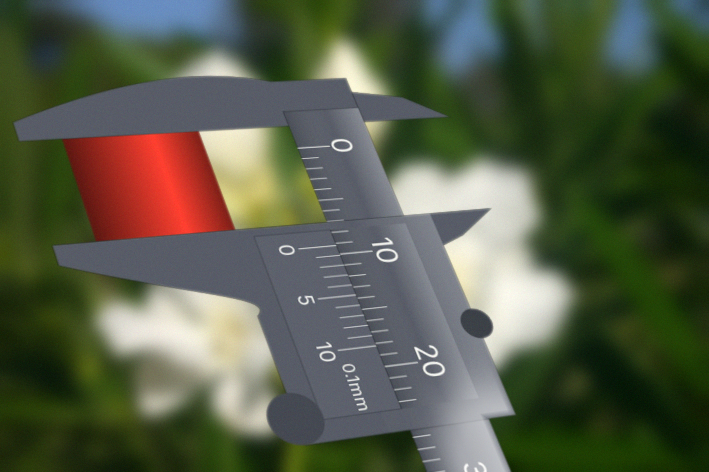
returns 9.2,mm
